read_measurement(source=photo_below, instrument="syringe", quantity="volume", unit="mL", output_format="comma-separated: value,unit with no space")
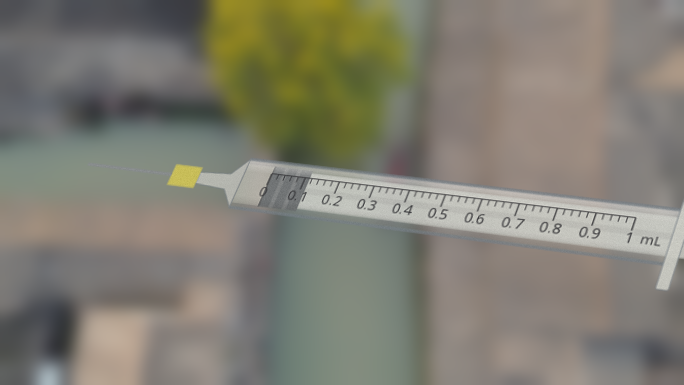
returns 0,mL
